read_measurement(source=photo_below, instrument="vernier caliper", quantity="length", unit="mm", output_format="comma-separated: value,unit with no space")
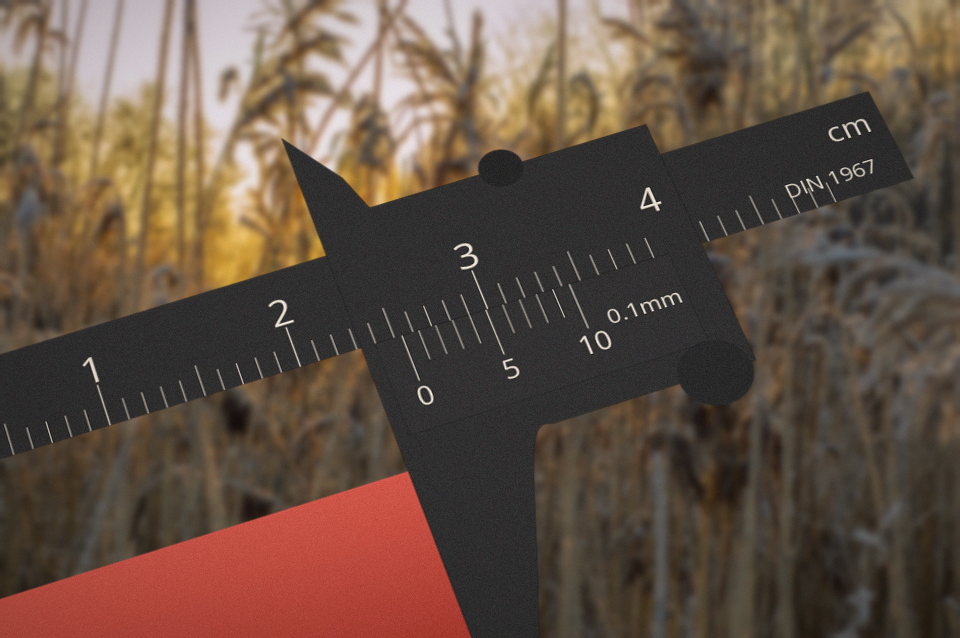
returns 25.4,mm
